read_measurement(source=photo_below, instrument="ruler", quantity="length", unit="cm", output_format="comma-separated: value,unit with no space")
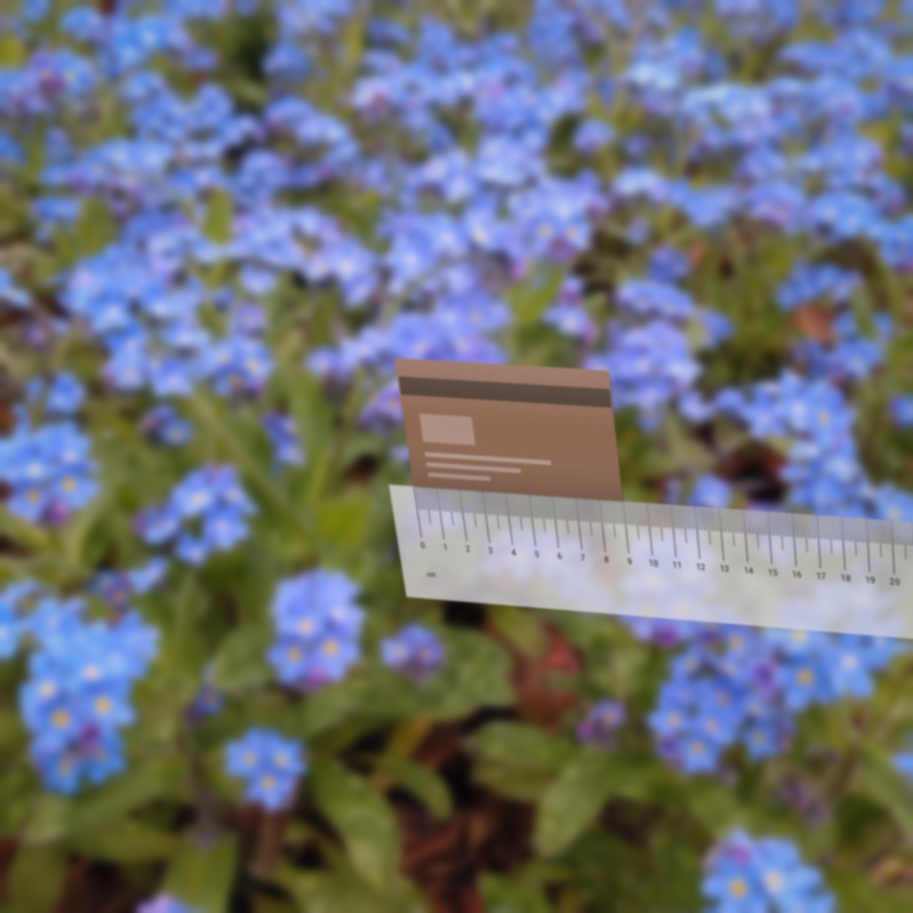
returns 9,cm
